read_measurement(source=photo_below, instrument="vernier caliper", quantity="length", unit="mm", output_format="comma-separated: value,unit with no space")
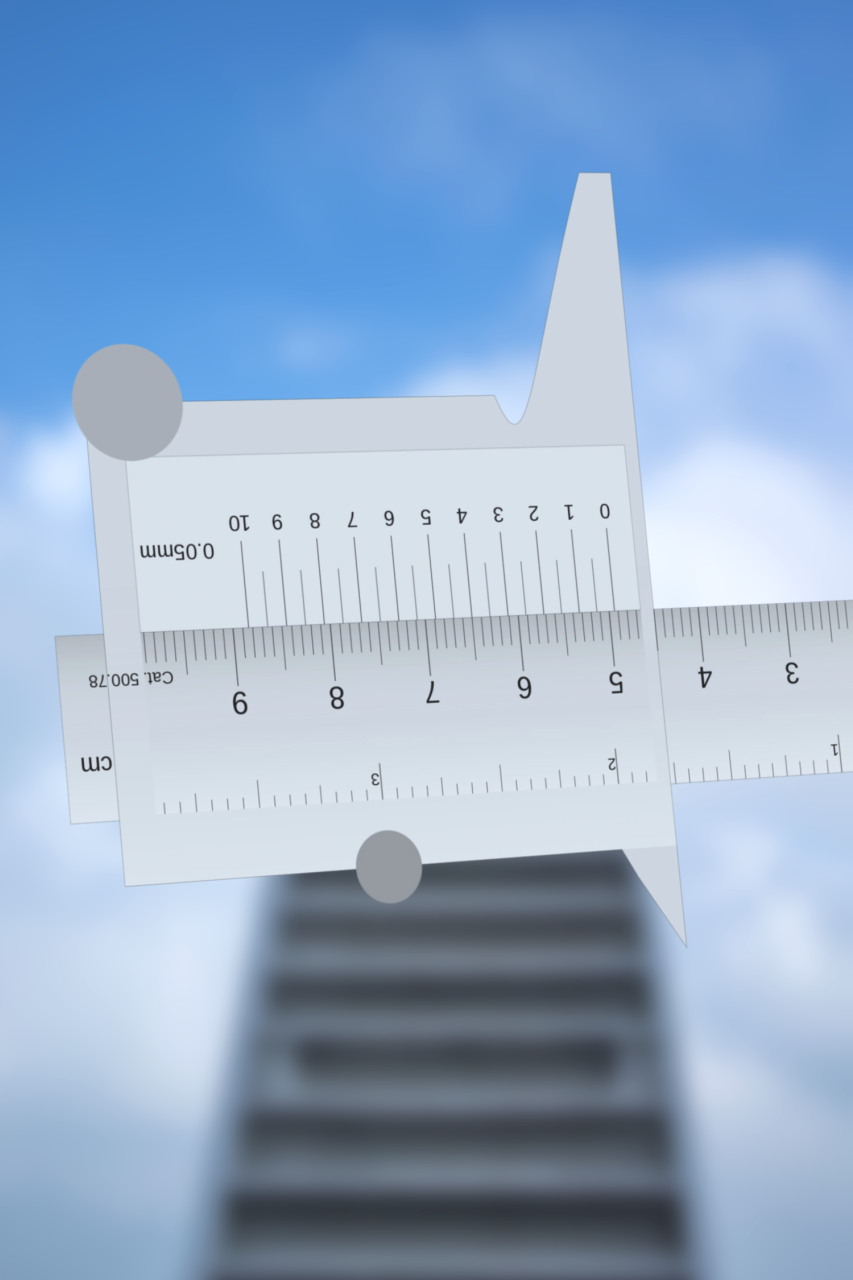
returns 49.4,mm
